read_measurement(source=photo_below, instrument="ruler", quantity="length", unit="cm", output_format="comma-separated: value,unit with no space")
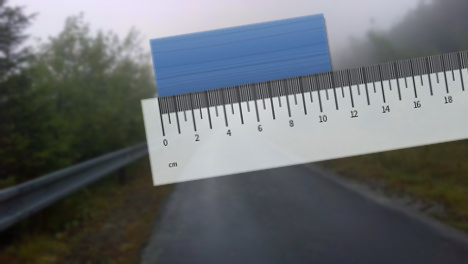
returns 11,cm
